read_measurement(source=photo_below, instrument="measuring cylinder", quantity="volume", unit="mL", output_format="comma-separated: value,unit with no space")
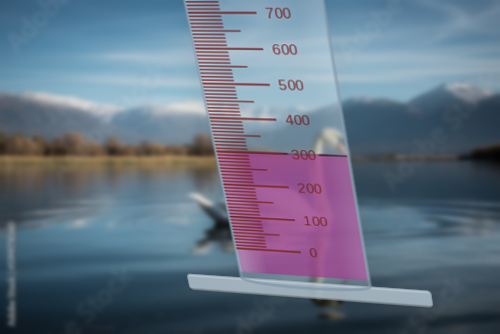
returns 300,mL
